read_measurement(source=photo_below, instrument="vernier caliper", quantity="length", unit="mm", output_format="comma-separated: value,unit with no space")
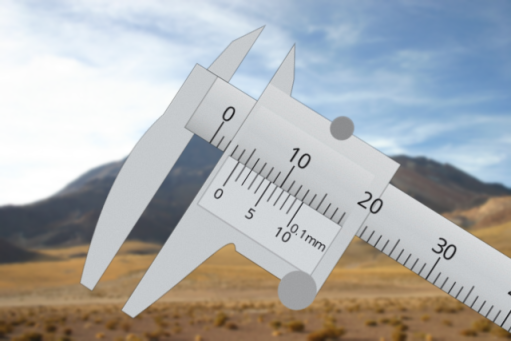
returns 4.2,mm
